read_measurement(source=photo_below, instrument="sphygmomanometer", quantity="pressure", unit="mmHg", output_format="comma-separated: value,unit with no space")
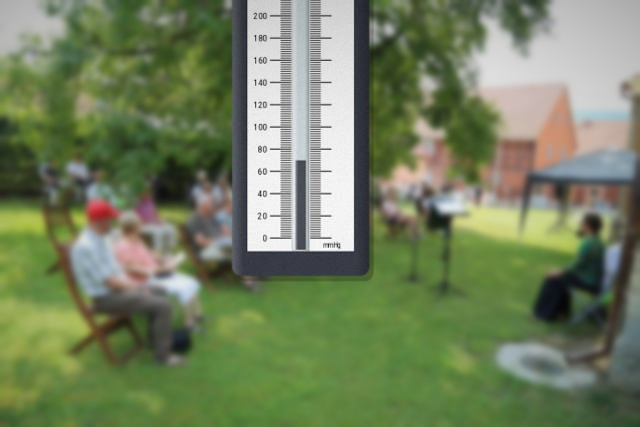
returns 70,mmHg
